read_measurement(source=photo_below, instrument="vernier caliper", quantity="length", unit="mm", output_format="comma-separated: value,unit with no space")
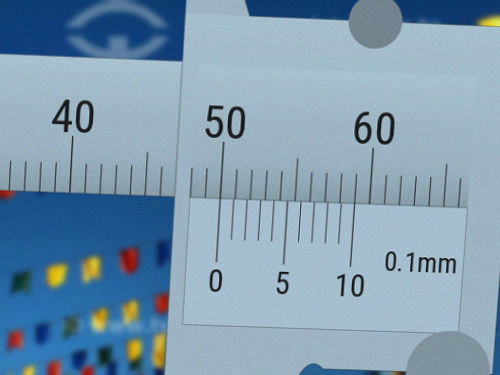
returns 50.0,mm
